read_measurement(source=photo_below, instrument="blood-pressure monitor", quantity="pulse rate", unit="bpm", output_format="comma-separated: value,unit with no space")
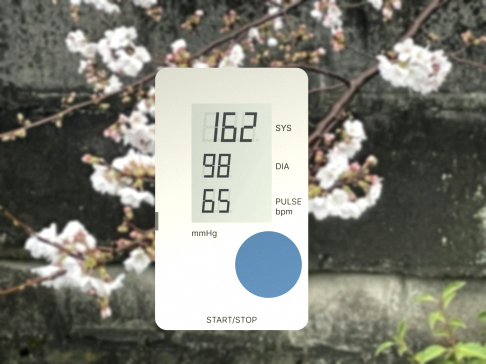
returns 65,bpm
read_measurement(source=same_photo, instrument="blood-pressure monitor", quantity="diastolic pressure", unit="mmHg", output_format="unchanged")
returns 98,mmHg
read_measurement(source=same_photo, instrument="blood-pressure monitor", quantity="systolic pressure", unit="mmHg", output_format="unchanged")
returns 162,mmHg
